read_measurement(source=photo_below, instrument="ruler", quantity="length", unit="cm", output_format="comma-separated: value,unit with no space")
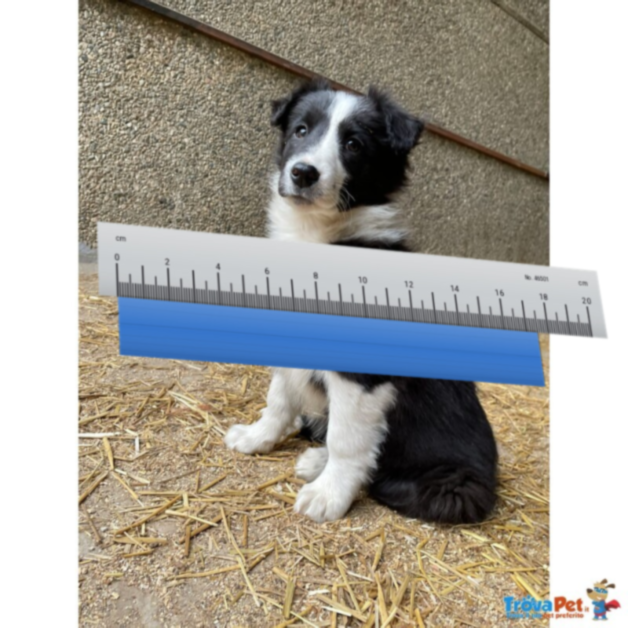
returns 17.5,cm
